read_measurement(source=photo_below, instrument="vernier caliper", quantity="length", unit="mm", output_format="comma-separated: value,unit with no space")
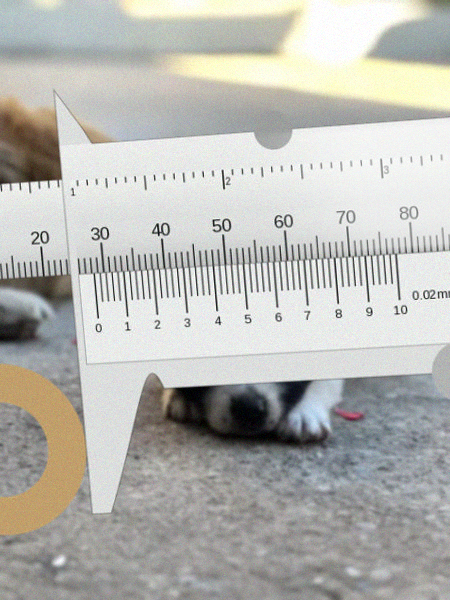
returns 28.4,mm
